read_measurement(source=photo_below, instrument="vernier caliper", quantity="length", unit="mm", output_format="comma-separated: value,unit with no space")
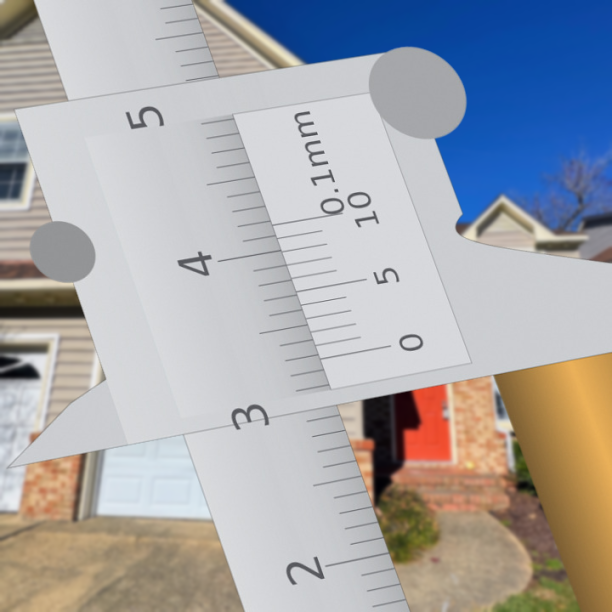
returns 32.7,mm
